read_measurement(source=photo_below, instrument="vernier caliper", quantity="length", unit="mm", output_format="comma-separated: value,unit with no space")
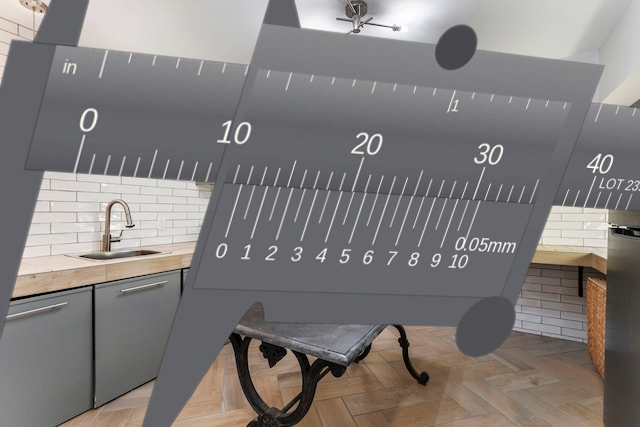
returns 11.6,mm
